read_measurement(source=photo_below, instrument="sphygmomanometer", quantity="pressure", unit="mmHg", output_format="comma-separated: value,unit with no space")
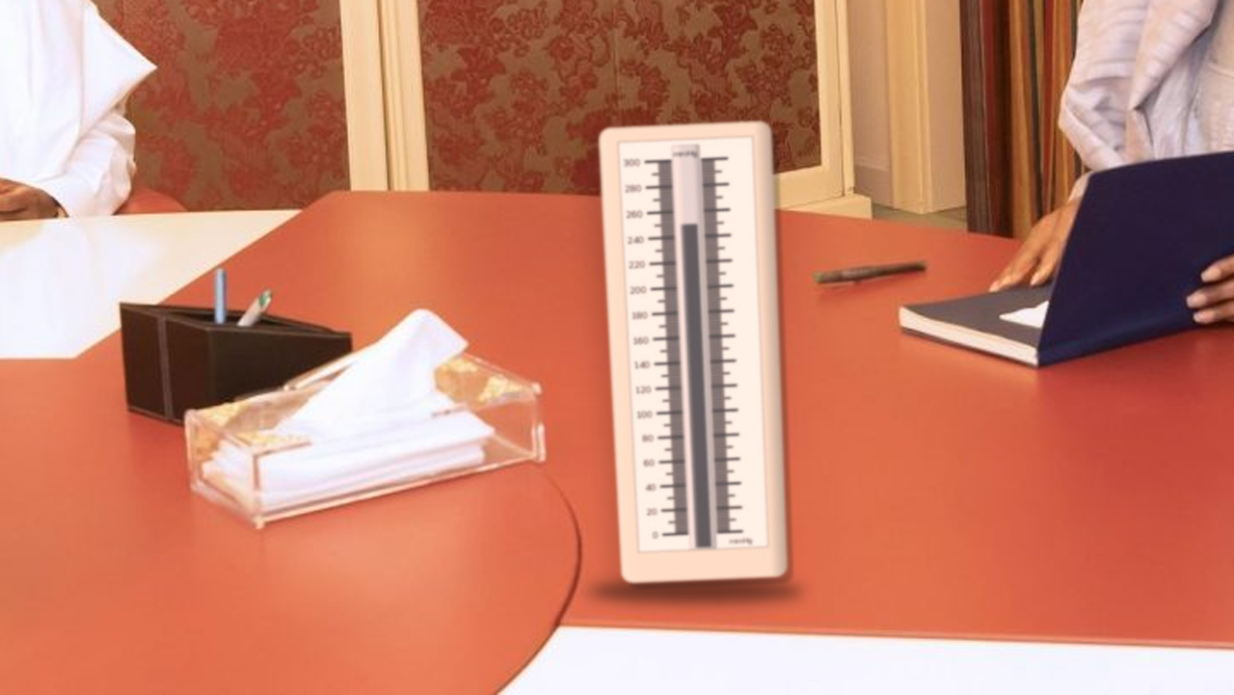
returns 250,mmHg
